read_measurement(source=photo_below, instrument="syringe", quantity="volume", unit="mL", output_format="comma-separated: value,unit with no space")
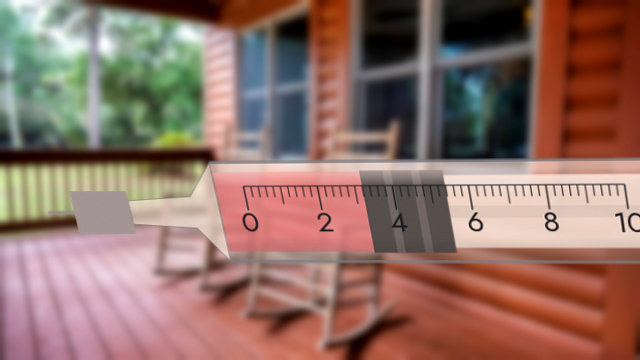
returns 3.2,mL
